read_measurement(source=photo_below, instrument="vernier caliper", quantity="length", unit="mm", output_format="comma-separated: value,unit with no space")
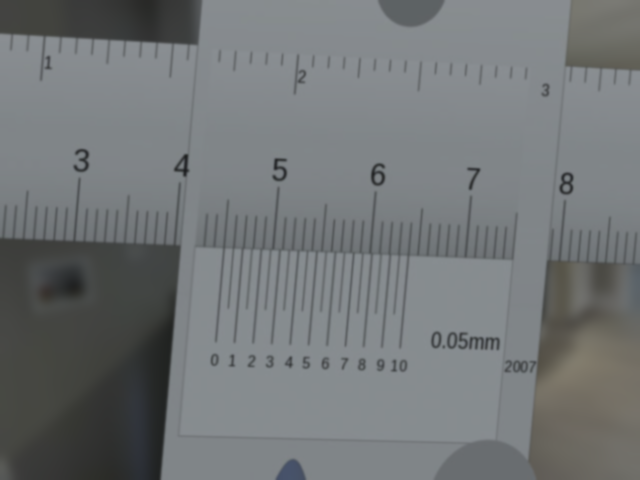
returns 45.0,mm
